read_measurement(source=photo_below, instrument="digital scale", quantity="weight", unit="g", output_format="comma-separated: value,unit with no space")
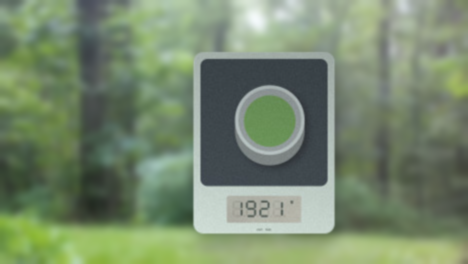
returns 1921,g
